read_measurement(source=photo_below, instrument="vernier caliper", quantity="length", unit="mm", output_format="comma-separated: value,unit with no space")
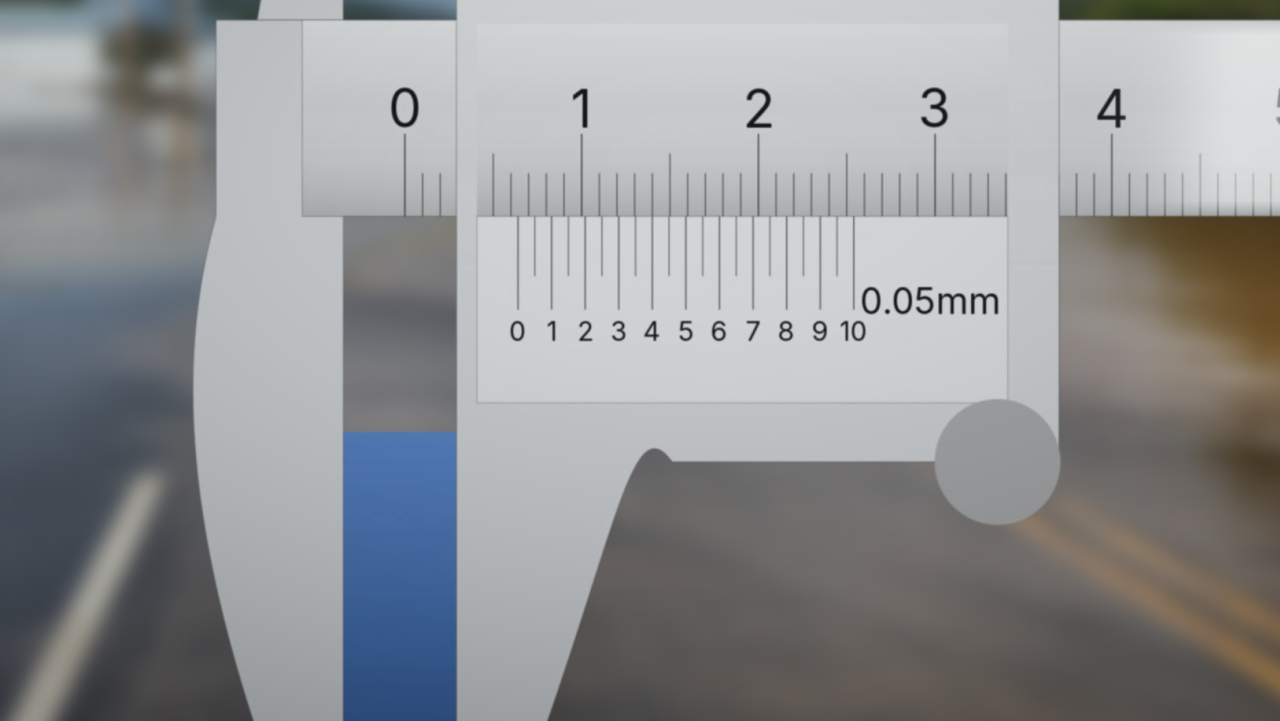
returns 6.4,mm
